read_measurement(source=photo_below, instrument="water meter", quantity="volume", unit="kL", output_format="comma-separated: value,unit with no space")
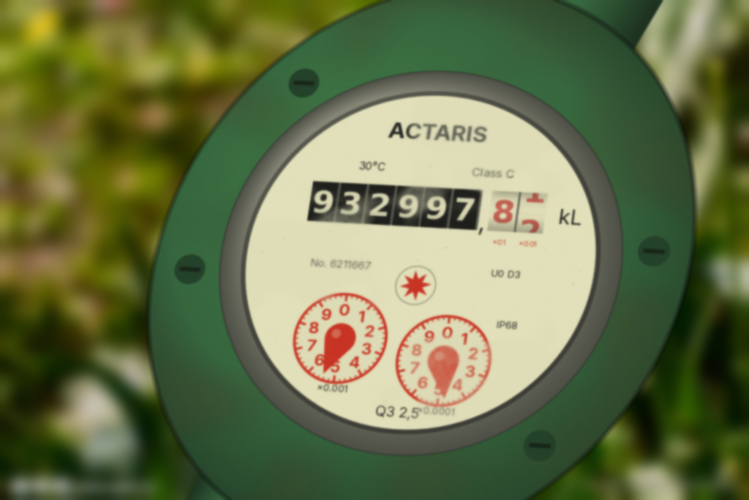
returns 932997.8154,kL
